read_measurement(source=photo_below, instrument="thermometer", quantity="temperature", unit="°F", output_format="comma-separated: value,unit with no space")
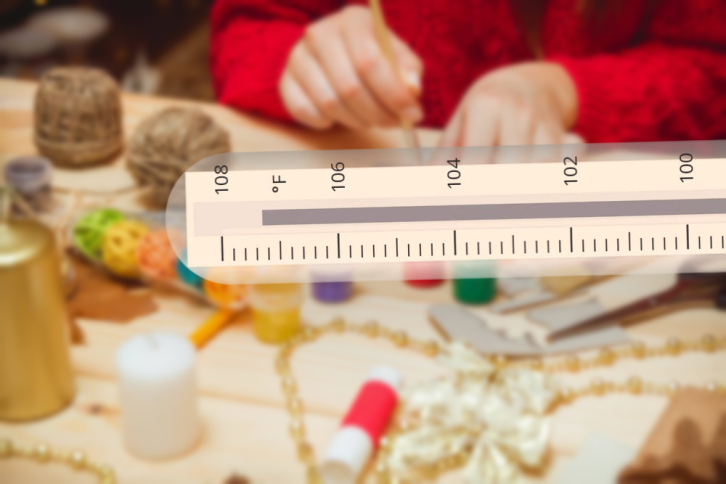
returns 107.3,°F
